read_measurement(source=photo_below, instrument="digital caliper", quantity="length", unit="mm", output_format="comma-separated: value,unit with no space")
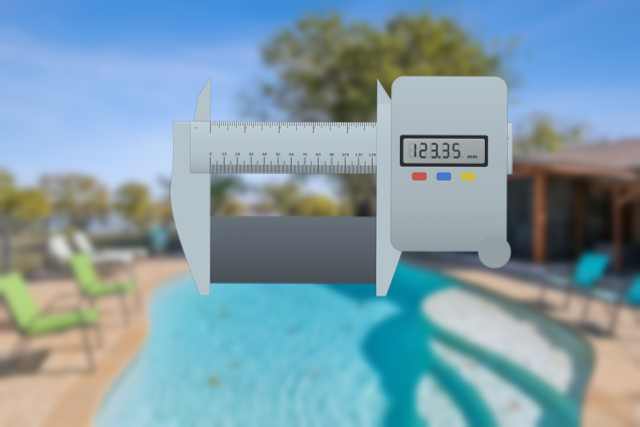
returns 123.35,mm
